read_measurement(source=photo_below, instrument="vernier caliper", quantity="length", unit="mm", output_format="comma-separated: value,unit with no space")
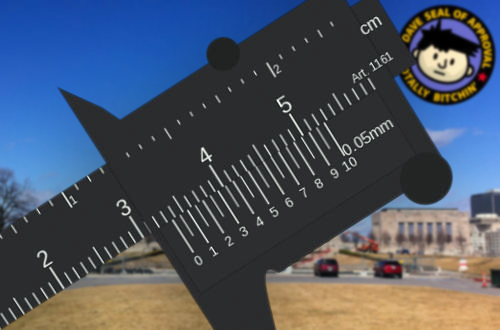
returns 33.6,mm
